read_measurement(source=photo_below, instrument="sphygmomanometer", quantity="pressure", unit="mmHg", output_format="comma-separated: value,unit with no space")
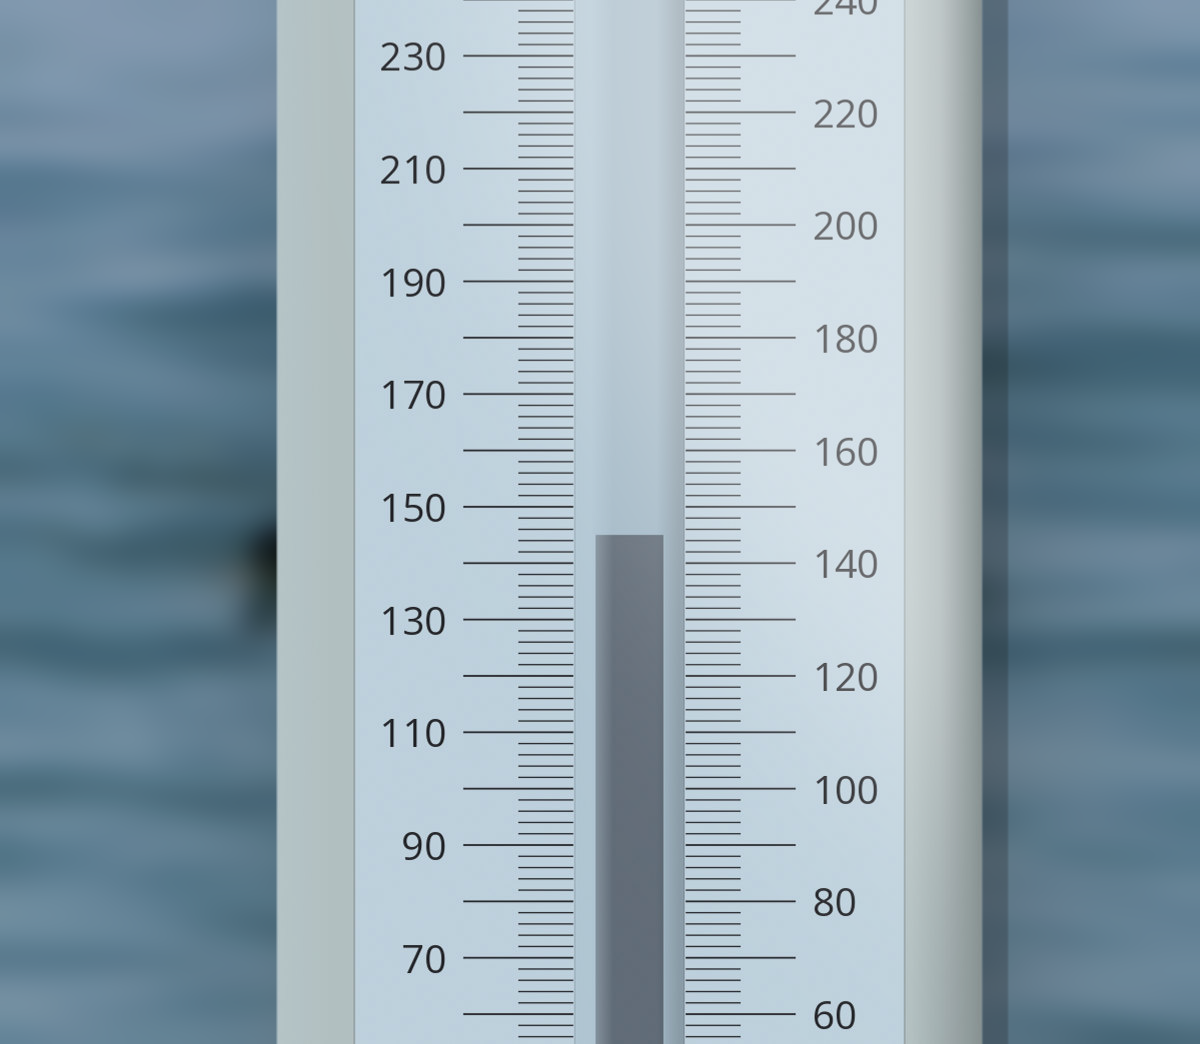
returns 145,mmHg
